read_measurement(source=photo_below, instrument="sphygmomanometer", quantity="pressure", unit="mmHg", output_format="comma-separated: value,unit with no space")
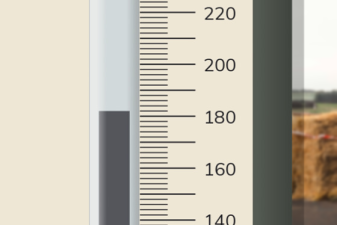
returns 182,mmHg
